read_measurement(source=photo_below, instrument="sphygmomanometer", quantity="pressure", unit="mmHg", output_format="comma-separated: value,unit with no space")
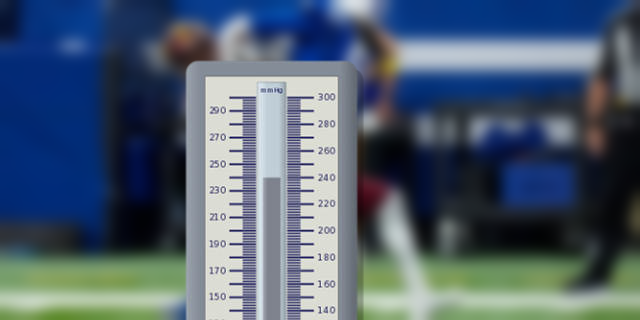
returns 240,mmHg
